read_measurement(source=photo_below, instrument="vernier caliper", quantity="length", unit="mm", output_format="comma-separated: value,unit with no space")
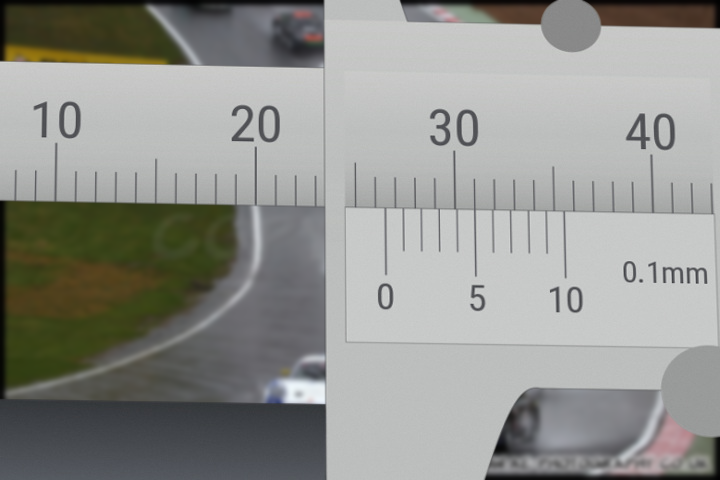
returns 26.5,mm
